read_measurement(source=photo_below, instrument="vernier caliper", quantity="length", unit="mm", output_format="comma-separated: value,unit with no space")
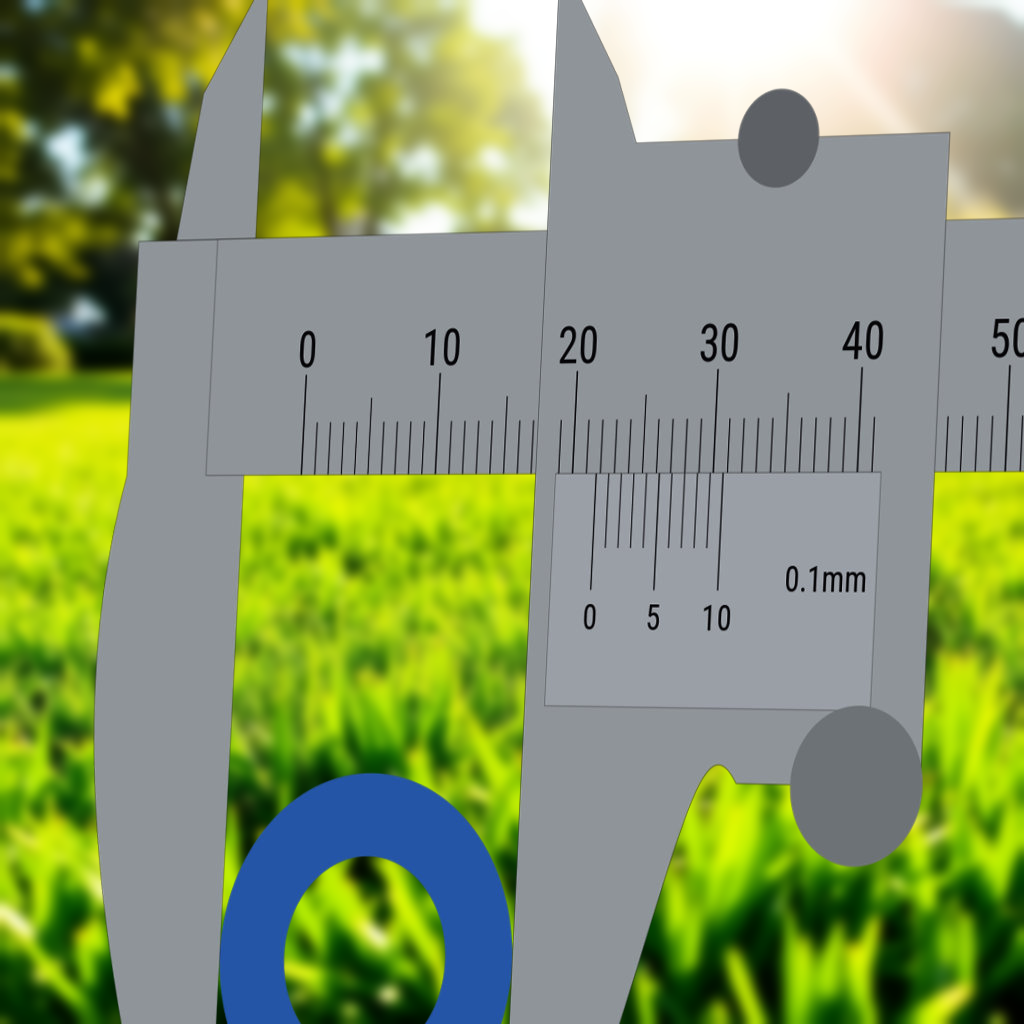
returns 21.7,mm
